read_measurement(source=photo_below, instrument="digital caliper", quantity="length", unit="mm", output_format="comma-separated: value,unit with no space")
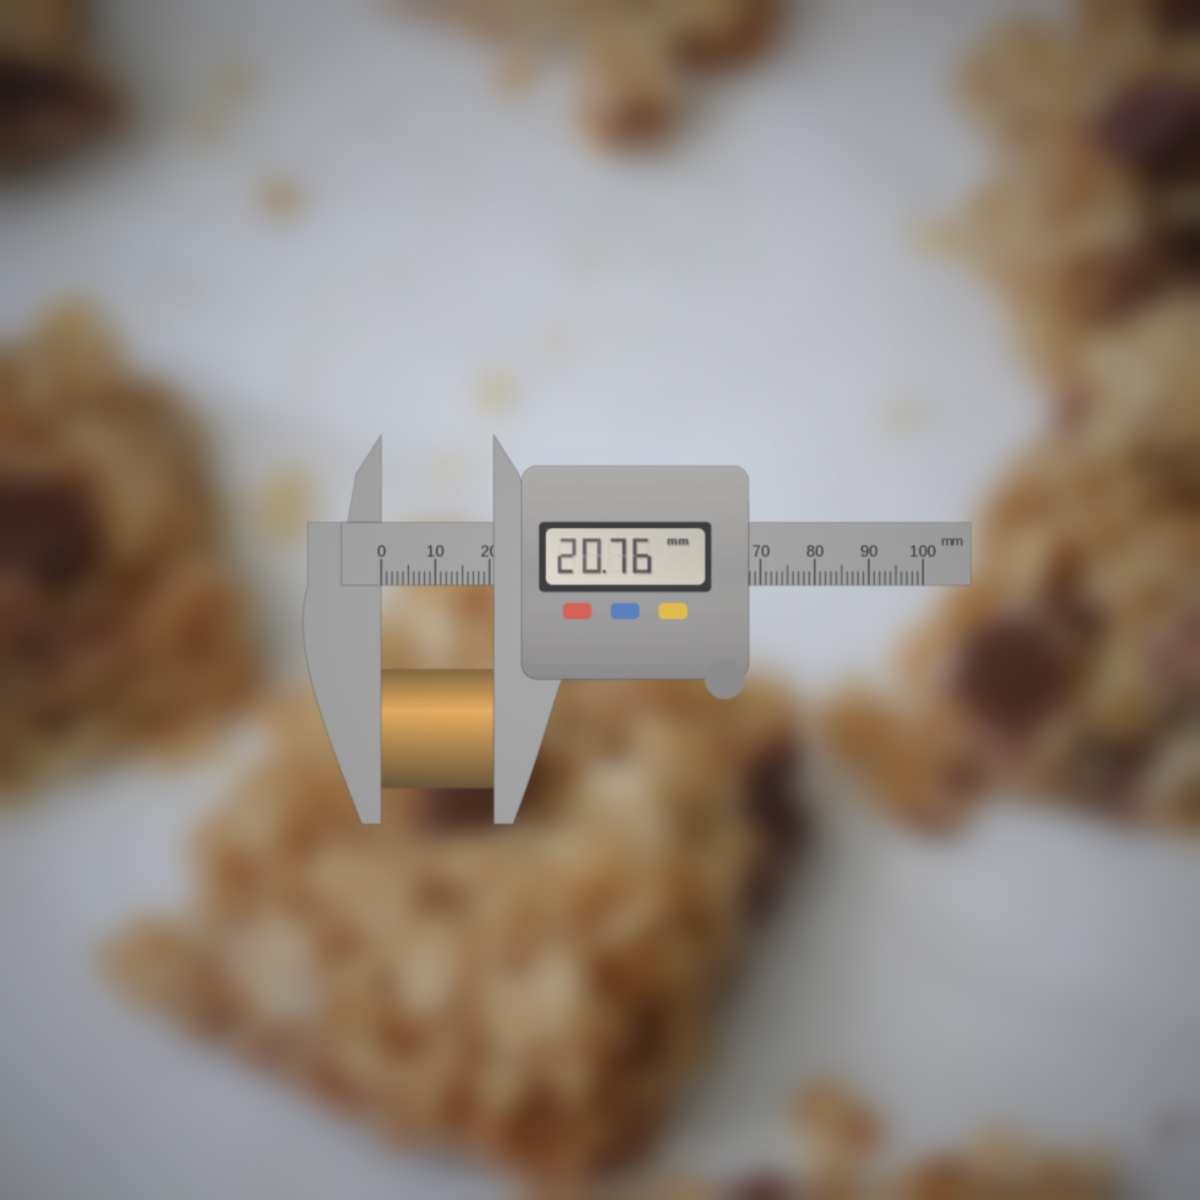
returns 20.76,mm
